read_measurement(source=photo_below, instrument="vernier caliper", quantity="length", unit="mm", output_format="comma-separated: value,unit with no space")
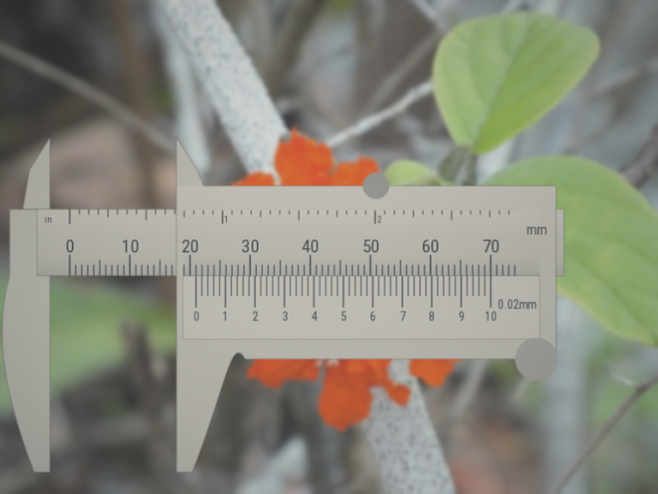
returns 21.0,mm
